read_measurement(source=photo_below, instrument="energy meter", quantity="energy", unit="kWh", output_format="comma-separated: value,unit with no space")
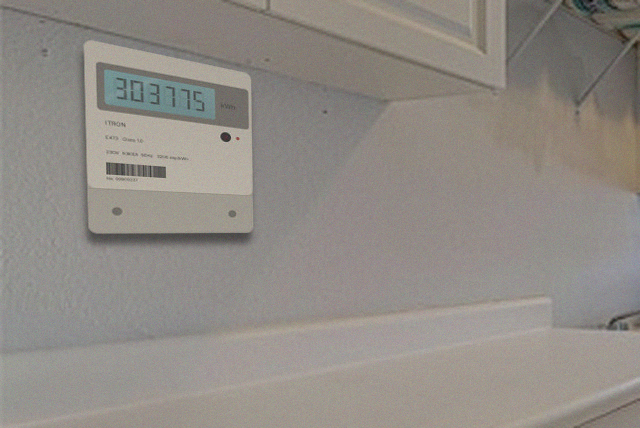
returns 303775,kWh
